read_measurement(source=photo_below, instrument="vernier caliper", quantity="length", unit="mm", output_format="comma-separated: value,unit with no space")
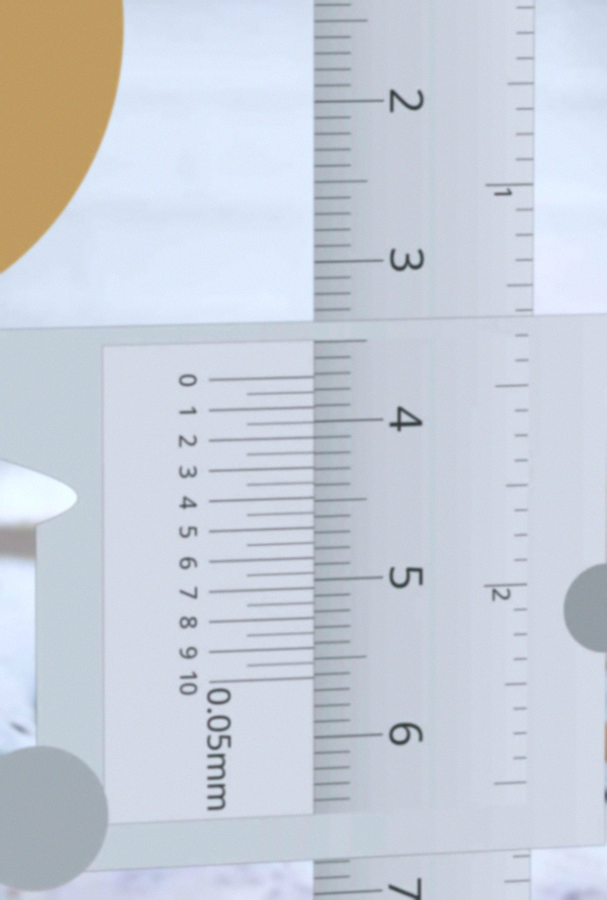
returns 37.2,mm
